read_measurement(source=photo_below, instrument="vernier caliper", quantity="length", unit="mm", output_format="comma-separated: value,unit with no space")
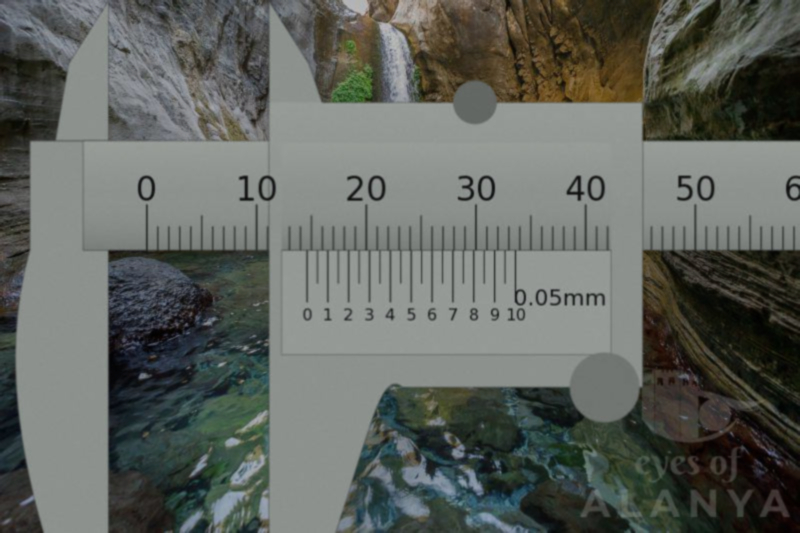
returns 14.6,mm
